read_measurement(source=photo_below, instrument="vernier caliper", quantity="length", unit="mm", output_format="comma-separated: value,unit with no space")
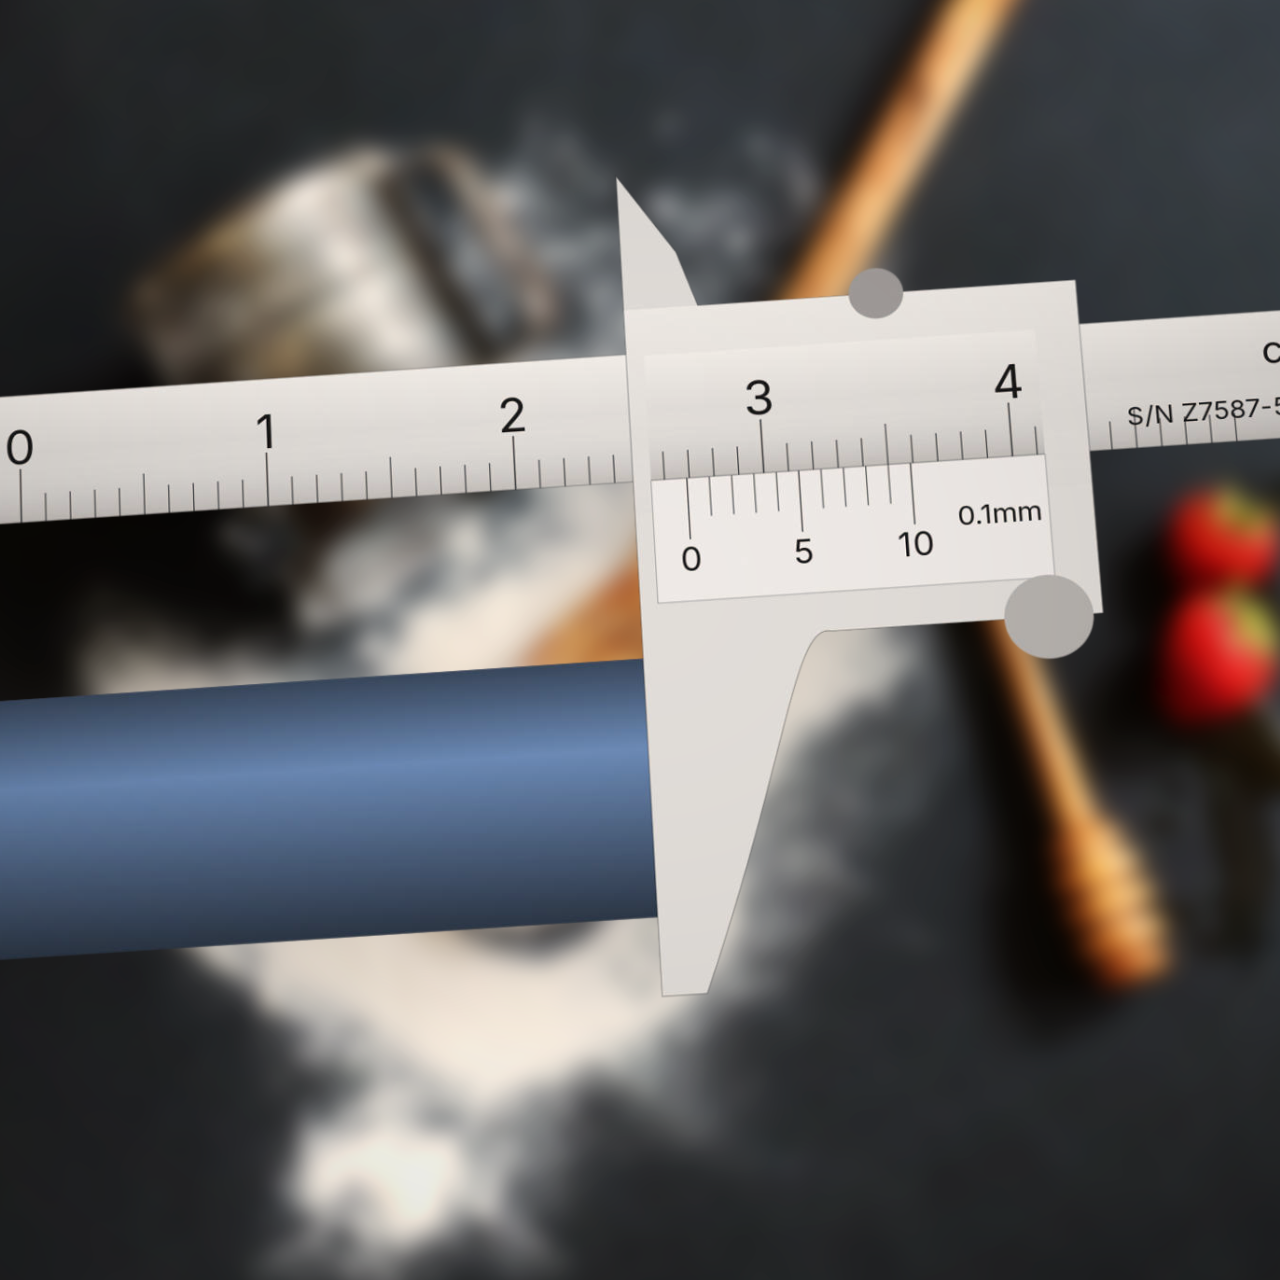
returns 26.9,mm
